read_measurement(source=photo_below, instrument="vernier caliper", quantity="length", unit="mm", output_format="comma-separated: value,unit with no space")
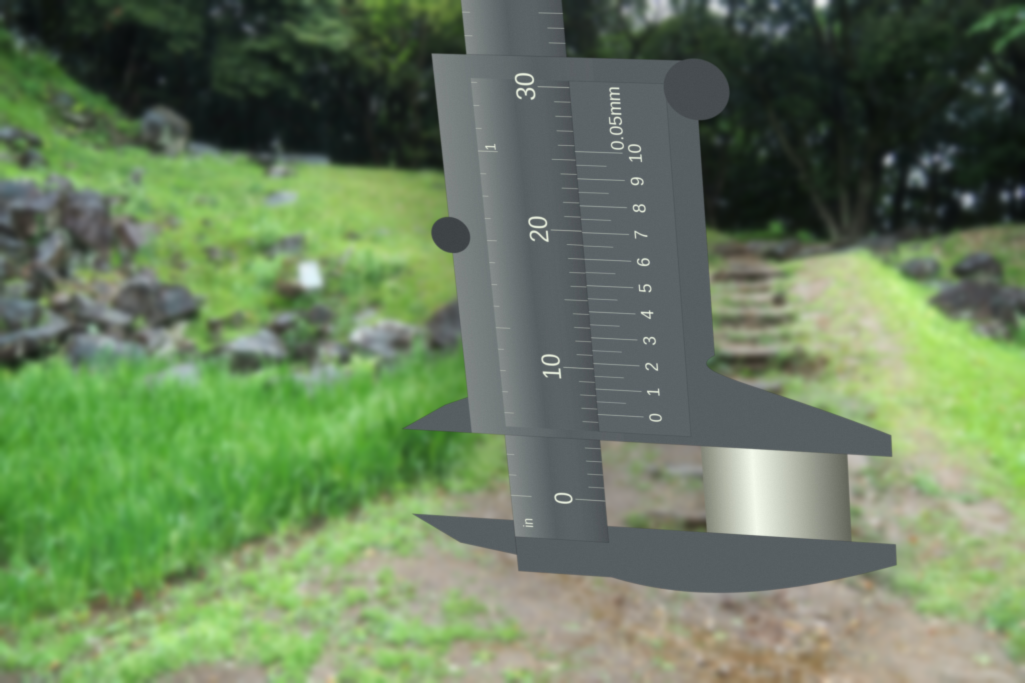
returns 6.6,mm
